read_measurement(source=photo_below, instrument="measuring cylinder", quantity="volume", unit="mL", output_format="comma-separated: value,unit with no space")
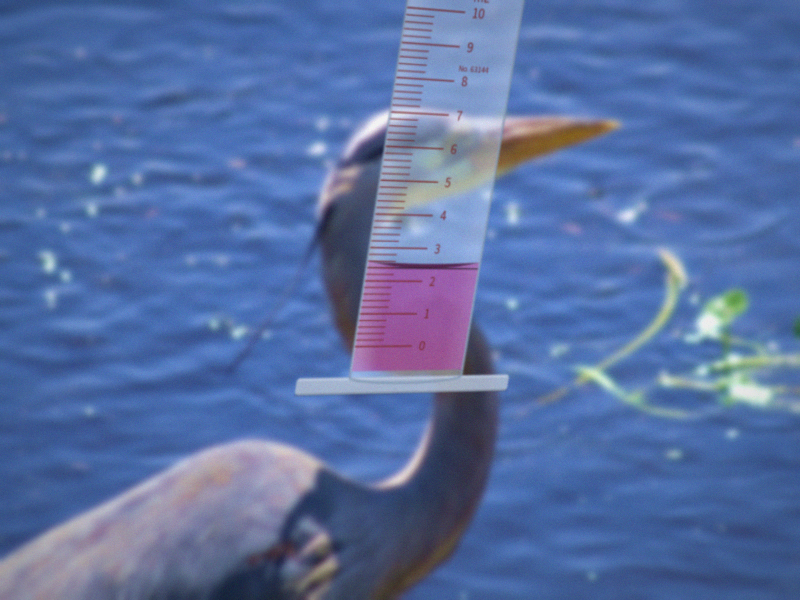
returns 2.4,mL
